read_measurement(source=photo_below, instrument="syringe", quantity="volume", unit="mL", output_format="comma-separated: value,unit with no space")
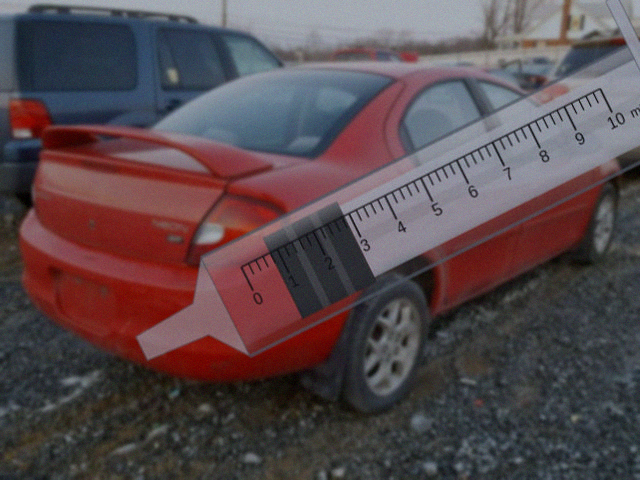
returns 0.8,mL
